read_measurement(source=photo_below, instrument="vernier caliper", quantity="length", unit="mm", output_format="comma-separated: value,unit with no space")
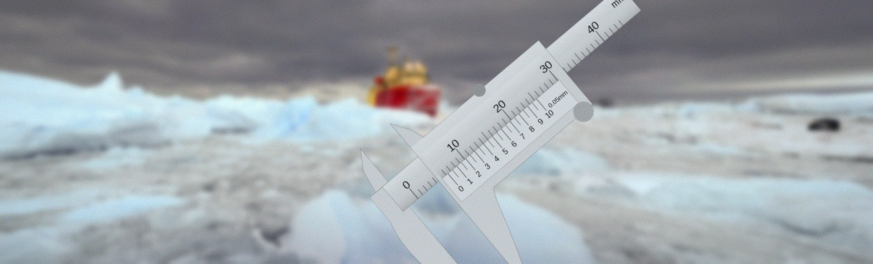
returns 6.4,mm
